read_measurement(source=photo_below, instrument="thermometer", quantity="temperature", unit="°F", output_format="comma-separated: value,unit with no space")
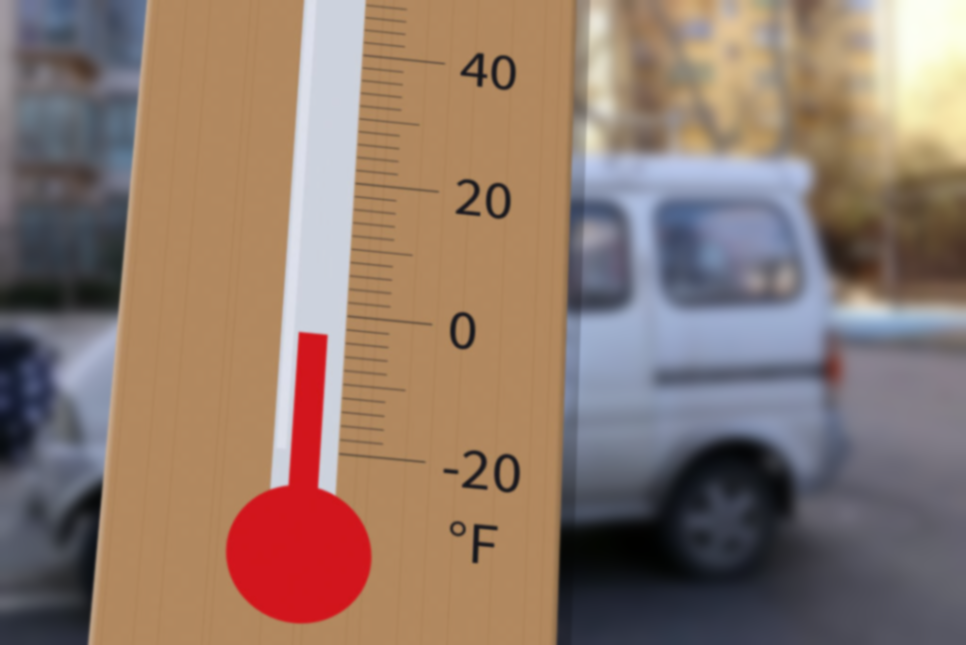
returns -3,°F
